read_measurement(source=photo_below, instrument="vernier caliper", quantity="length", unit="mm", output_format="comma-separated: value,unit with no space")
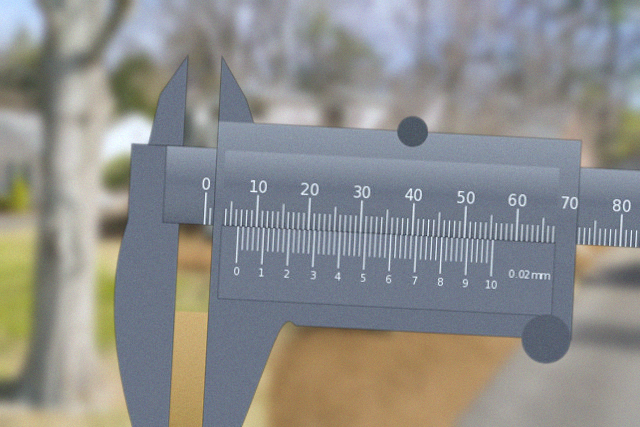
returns 6.5,mm
